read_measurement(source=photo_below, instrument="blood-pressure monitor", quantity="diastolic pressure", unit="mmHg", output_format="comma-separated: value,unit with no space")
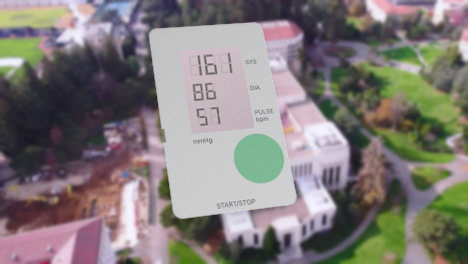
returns 86,mmHg
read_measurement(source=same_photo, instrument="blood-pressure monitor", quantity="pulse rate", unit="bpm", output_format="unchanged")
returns 57,bpm
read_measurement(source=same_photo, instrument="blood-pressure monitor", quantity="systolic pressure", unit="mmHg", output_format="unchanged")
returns 161,mmHg
